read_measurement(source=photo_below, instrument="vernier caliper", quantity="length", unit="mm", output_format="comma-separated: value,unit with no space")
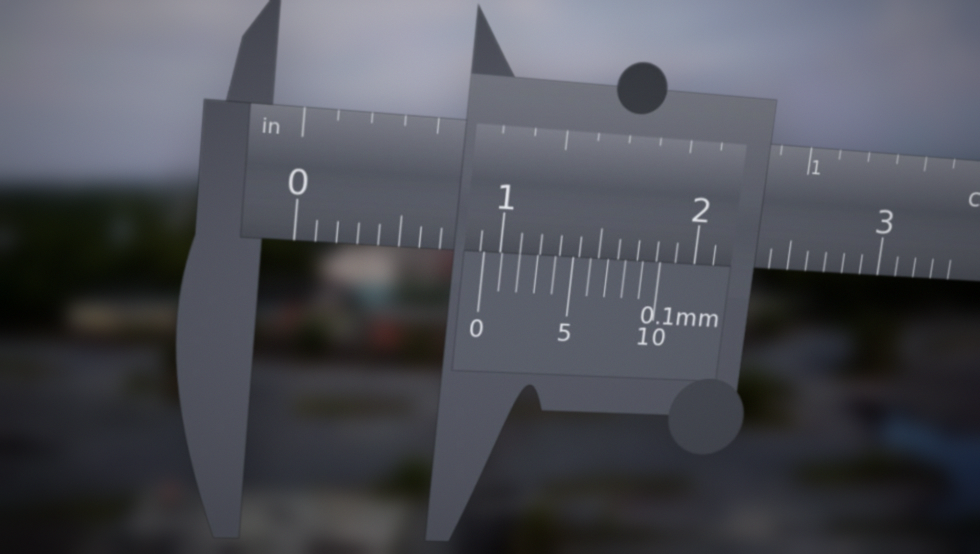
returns 9.2,mm
